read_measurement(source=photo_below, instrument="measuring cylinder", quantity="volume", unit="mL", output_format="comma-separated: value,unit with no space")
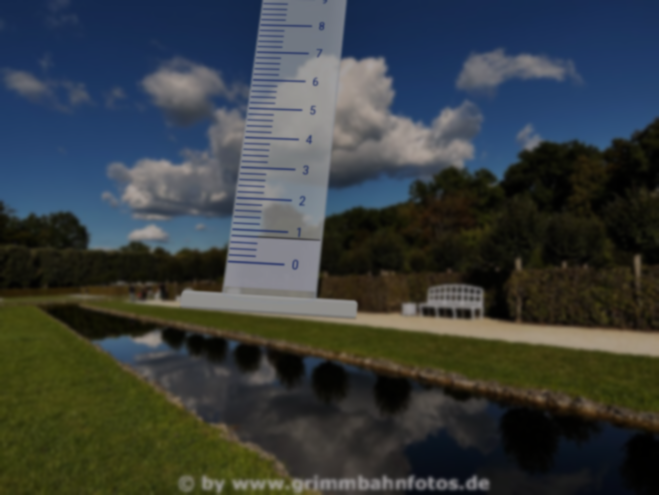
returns 0.8,mL
